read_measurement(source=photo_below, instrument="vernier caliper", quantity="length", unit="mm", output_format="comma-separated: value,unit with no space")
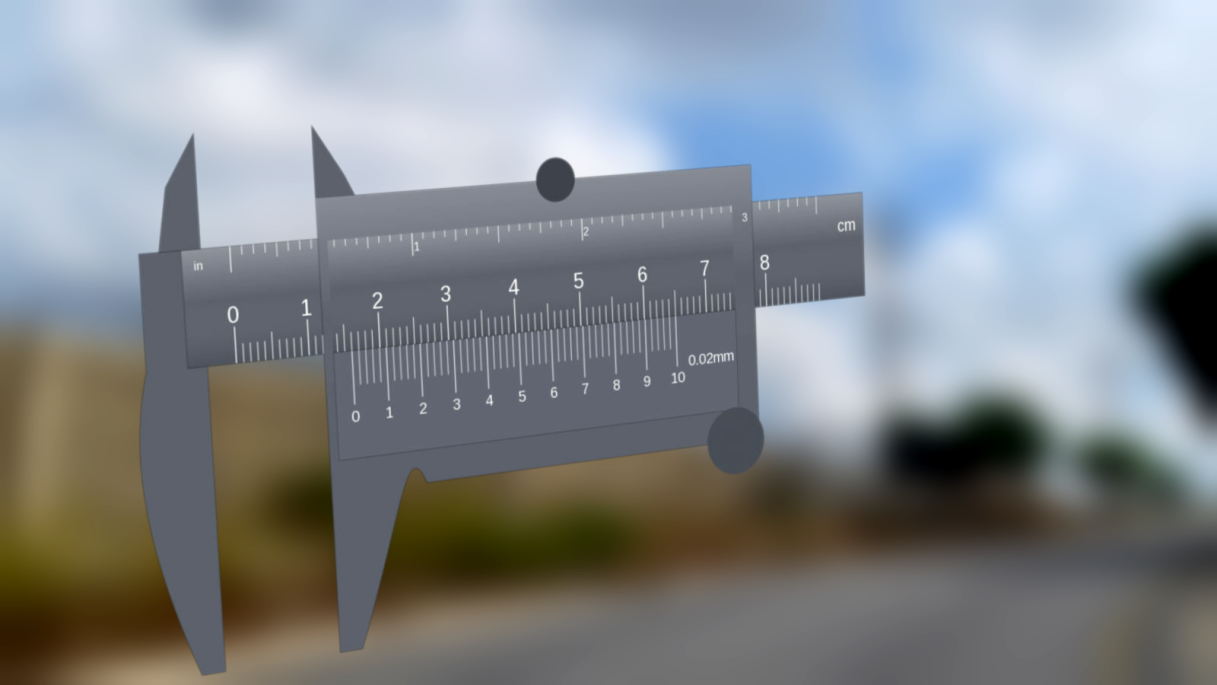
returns 16.0,mm
